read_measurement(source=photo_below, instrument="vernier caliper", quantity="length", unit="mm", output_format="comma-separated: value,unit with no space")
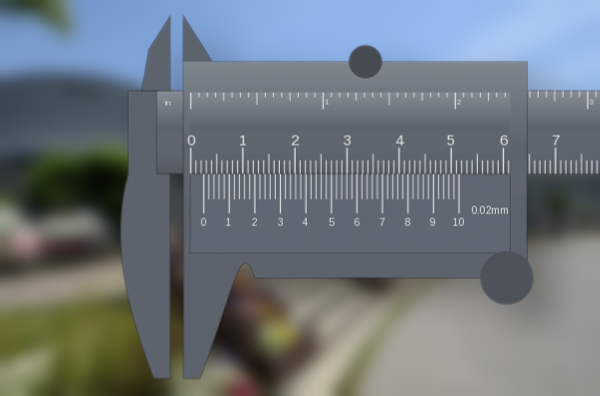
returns 2.5,mm
